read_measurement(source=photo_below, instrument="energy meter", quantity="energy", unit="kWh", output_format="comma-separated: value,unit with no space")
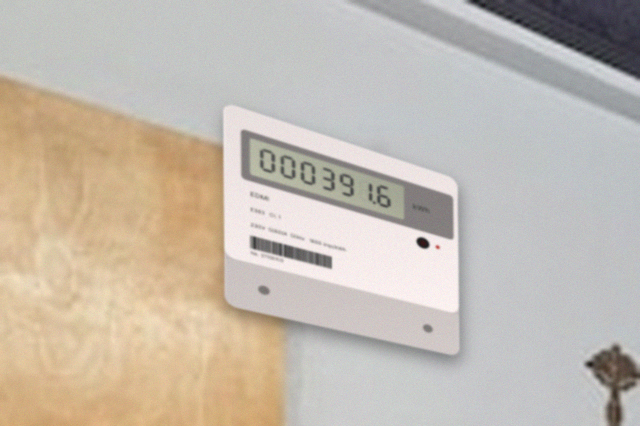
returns 391.6,kWh
